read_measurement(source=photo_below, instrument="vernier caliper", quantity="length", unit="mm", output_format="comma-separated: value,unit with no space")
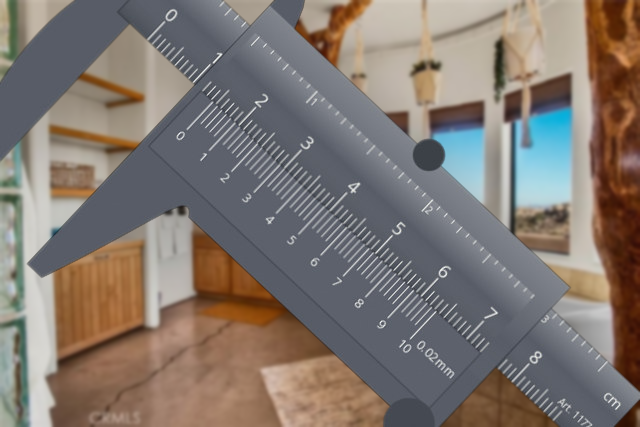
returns 14.4,mm
